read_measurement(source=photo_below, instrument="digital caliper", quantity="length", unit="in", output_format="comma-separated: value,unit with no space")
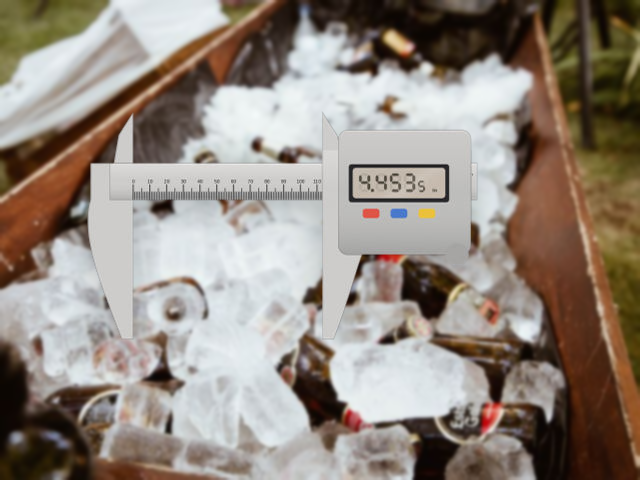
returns 4.4535,in
